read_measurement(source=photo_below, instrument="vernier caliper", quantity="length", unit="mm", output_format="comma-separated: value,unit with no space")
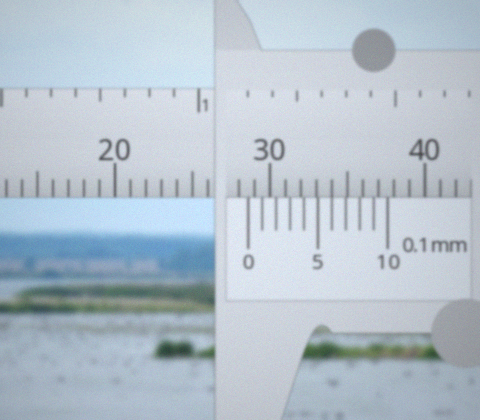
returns 28.6,mm
